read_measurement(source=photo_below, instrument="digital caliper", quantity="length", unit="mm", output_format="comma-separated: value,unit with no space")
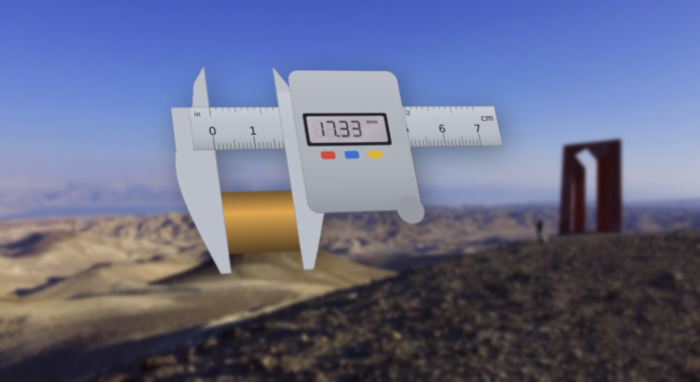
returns 17.33,mm
